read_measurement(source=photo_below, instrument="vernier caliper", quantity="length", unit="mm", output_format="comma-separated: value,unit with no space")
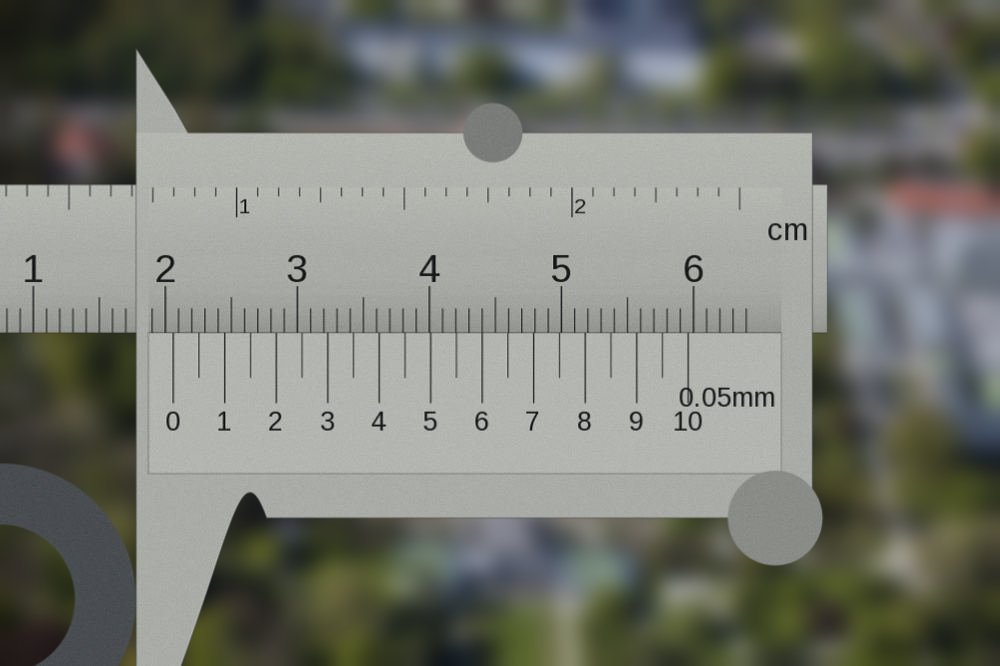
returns 20.6,mm
